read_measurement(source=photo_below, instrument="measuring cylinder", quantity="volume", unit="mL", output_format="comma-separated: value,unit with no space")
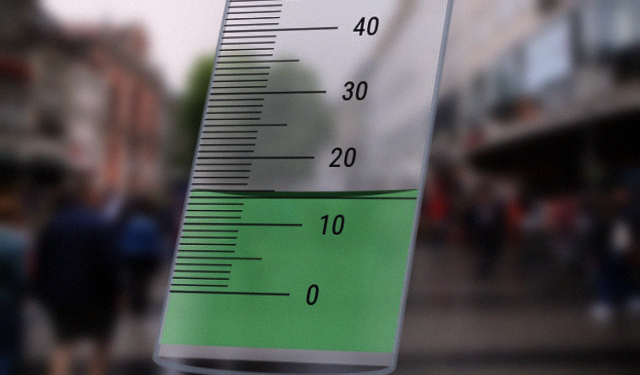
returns 14,mL
